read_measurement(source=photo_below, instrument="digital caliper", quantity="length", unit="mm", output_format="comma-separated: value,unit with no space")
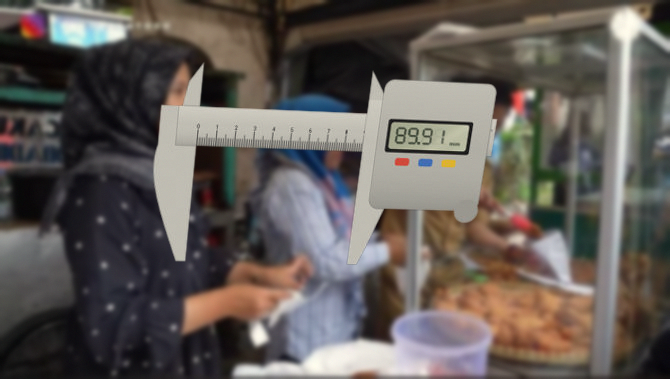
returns 89.91,mm
